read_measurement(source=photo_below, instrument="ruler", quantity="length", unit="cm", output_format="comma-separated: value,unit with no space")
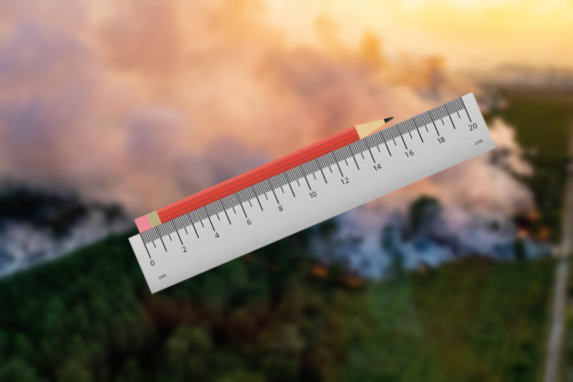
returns 16,cm
